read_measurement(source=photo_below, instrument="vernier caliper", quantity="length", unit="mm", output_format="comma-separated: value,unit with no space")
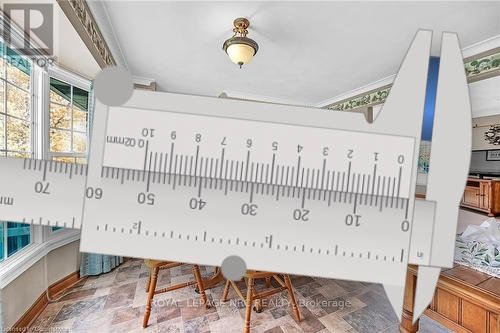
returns 2.0,mm
